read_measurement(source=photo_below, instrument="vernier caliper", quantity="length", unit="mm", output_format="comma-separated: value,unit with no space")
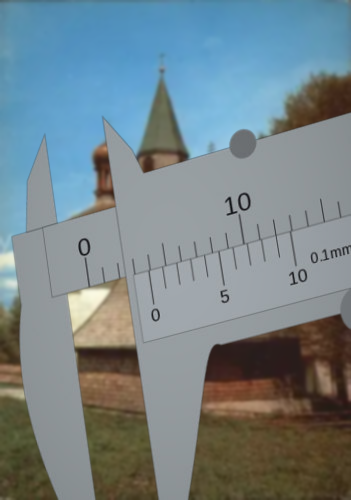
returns 3.9,mm
